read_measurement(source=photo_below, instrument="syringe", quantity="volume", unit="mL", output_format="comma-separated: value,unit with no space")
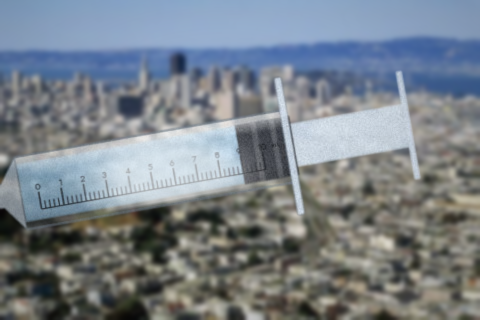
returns 9,mL
